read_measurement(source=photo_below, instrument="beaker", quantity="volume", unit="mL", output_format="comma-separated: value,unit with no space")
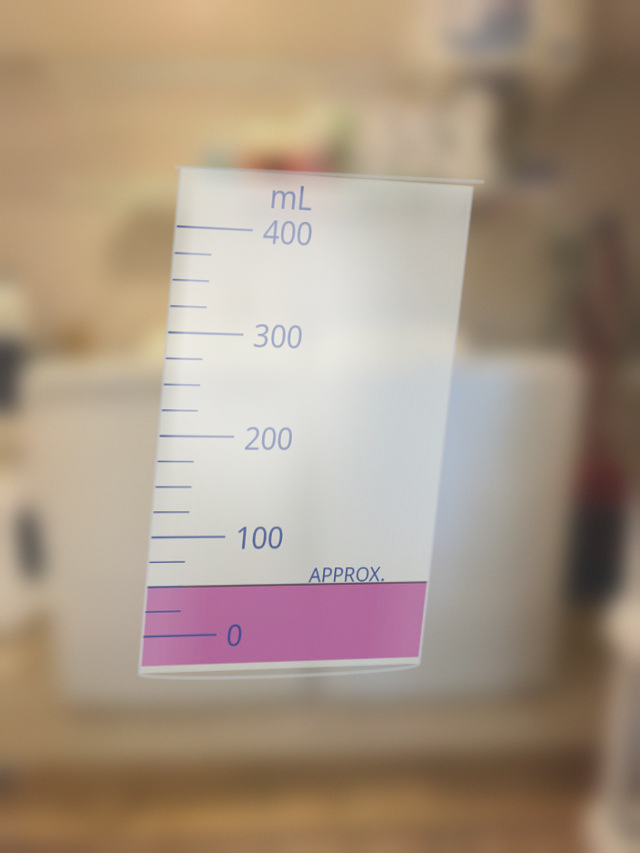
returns 50,mL
